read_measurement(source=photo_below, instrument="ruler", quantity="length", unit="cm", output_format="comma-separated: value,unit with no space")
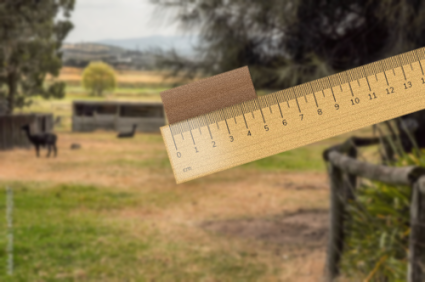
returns 5,cm
